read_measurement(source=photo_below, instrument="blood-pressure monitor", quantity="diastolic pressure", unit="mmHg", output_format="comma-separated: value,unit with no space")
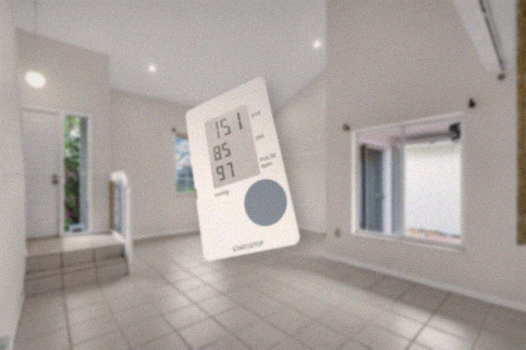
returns 85,mmHg
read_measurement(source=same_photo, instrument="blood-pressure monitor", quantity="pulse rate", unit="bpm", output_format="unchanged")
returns 97,bpm
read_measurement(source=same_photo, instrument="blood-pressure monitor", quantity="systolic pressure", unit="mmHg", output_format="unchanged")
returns 151,mmHg
